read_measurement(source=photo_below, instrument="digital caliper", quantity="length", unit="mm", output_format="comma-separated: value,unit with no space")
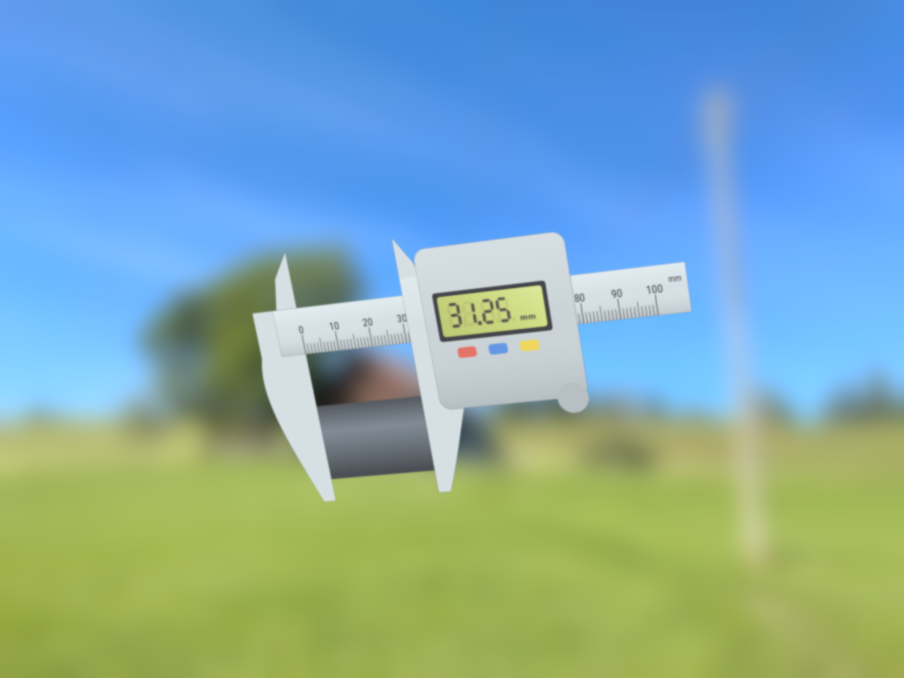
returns 31.25,mm
